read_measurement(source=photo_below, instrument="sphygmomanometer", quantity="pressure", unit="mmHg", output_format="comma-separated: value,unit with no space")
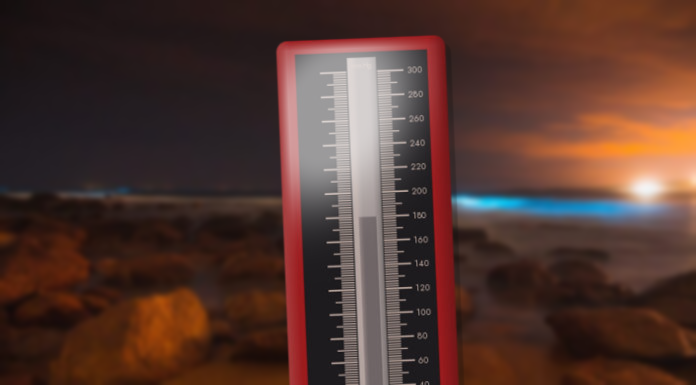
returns 180,mmHg
